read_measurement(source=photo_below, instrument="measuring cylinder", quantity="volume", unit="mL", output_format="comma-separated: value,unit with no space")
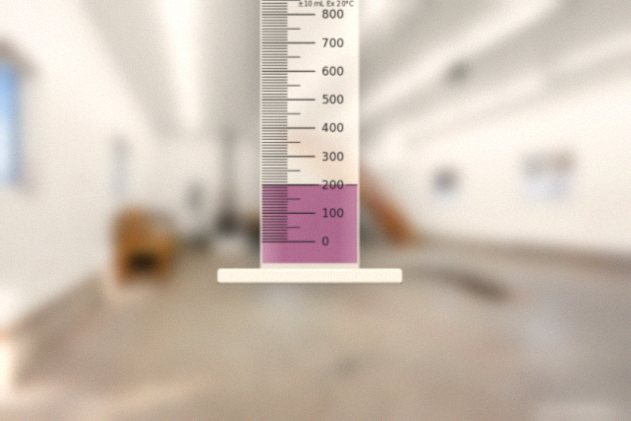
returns 200,mL
